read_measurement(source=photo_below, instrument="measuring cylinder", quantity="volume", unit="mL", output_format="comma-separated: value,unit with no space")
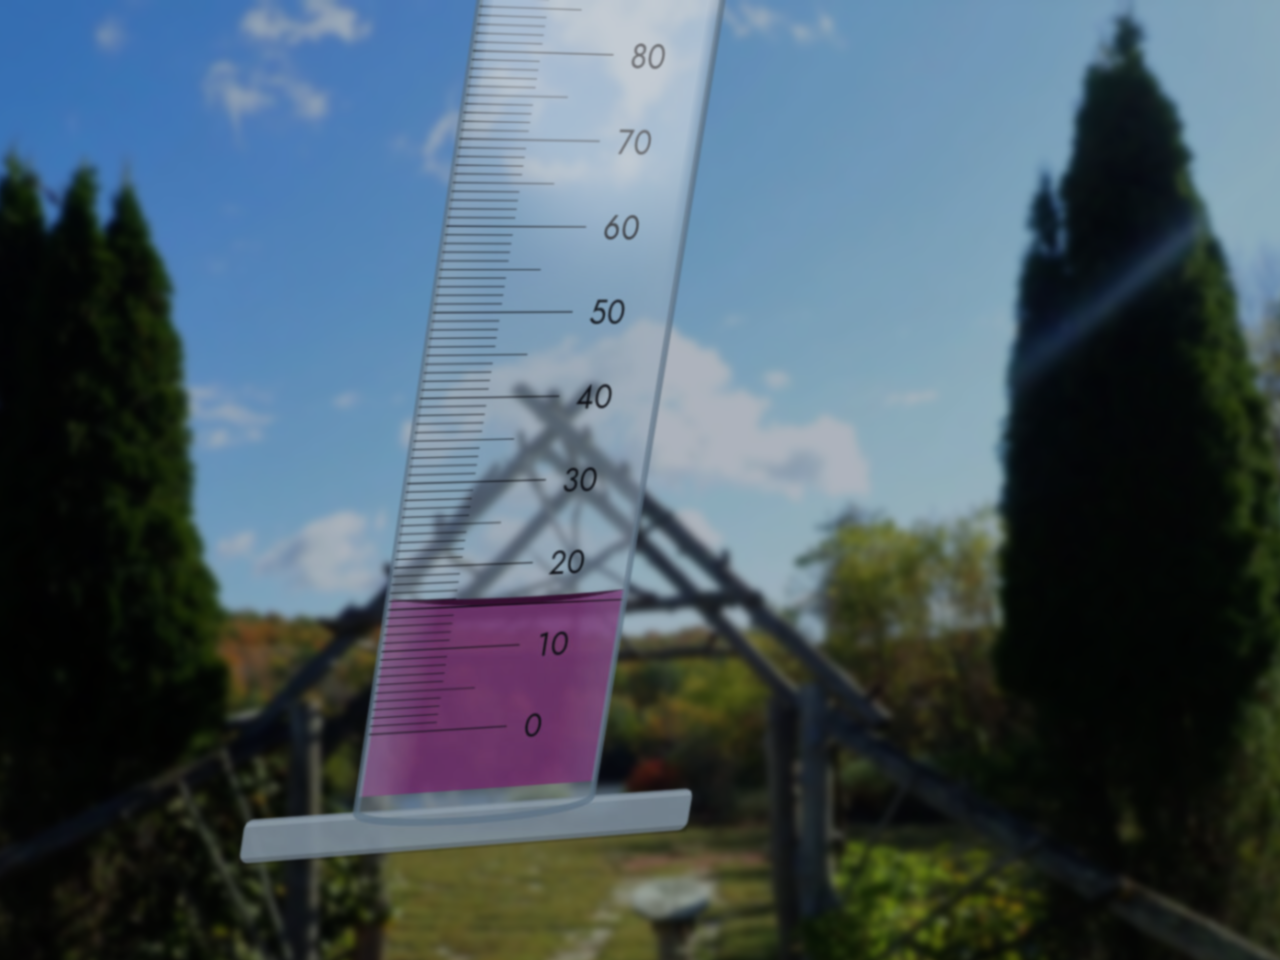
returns 15,mL
